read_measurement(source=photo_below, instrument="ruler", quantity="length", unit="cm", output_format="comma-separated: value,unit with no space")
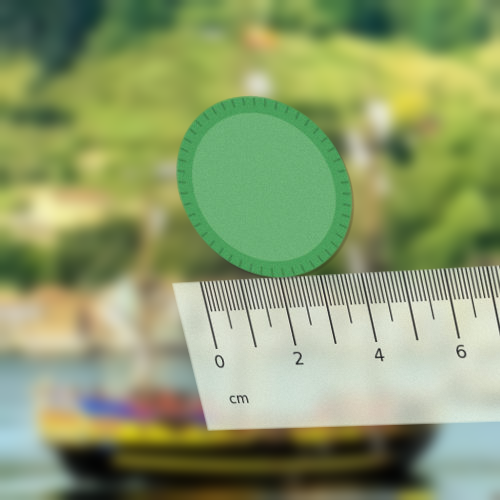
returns 4.2,cm
